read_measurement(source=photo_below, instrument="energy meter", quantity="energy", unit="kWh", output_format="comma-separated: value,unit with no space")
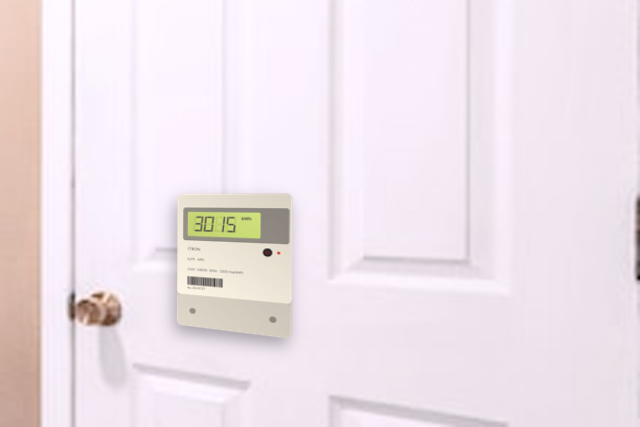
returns 3015,kWh
